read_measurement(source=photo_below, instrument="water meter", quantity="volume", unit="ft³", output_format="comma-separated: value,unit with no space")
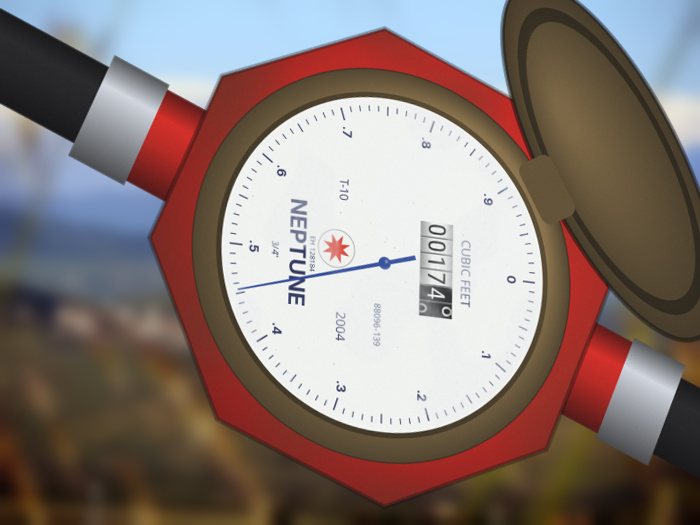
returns 1748.45,ft³
